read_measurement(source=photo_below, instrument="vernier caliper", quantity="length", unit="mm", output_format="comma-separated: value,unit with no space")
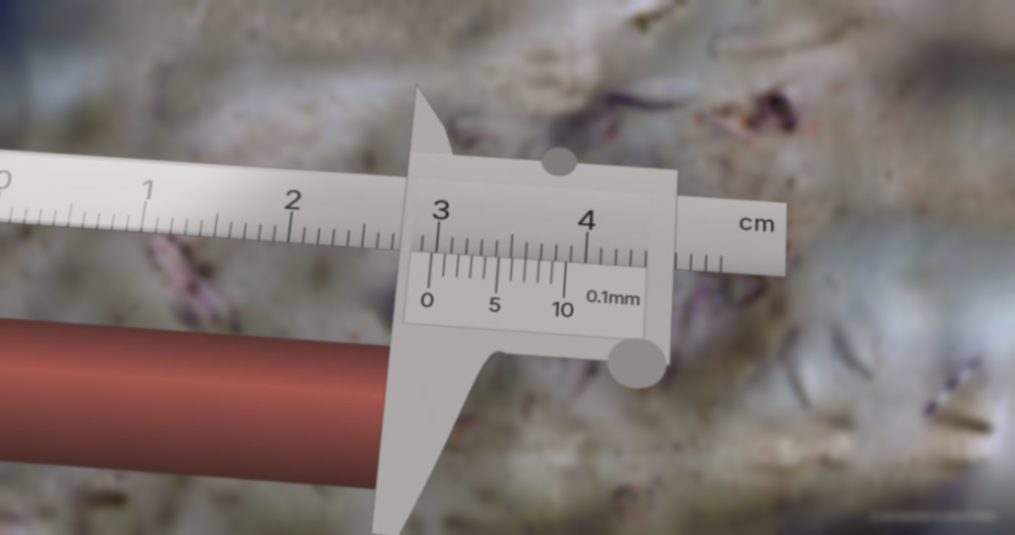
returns 29.7,mm
